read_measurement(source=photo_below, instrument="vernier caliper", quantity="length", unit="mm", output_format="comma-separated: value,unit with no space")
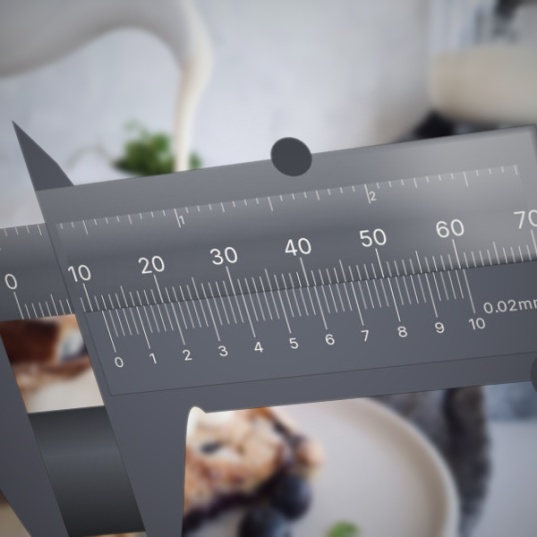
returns 11.4,mm
